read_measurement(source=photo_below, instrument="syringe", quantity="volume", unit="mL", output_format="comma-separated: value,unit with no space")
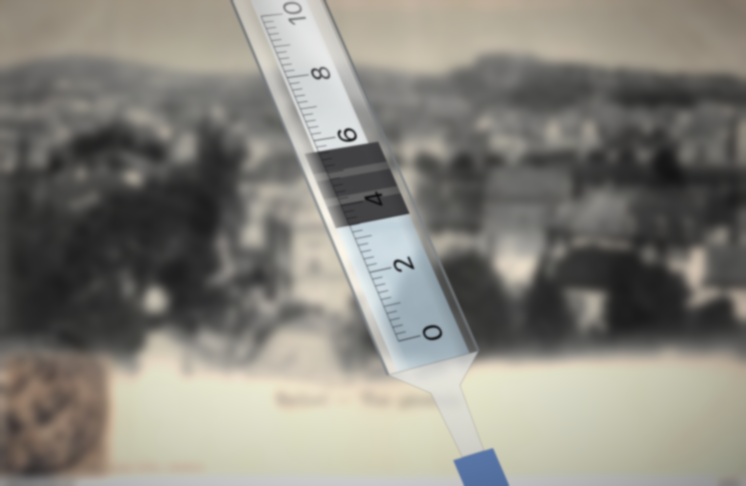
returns 3.4,mL
